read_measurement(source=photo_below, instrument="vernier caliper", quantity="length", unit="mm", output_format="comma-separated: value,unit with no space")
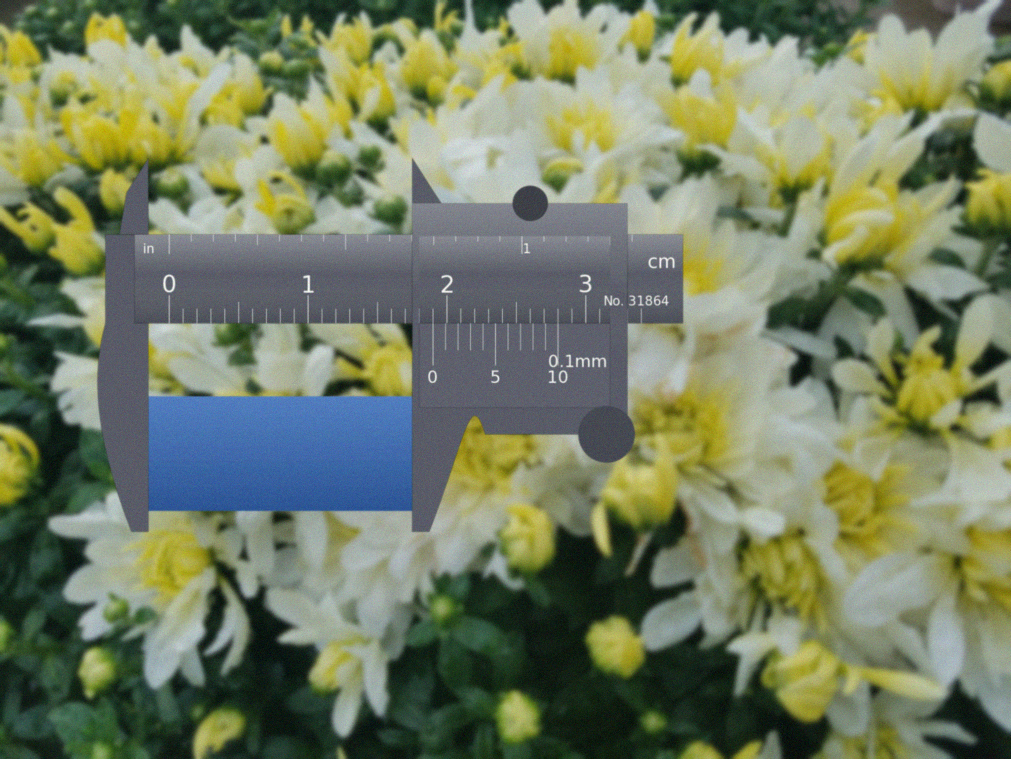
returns 19.0,mm
